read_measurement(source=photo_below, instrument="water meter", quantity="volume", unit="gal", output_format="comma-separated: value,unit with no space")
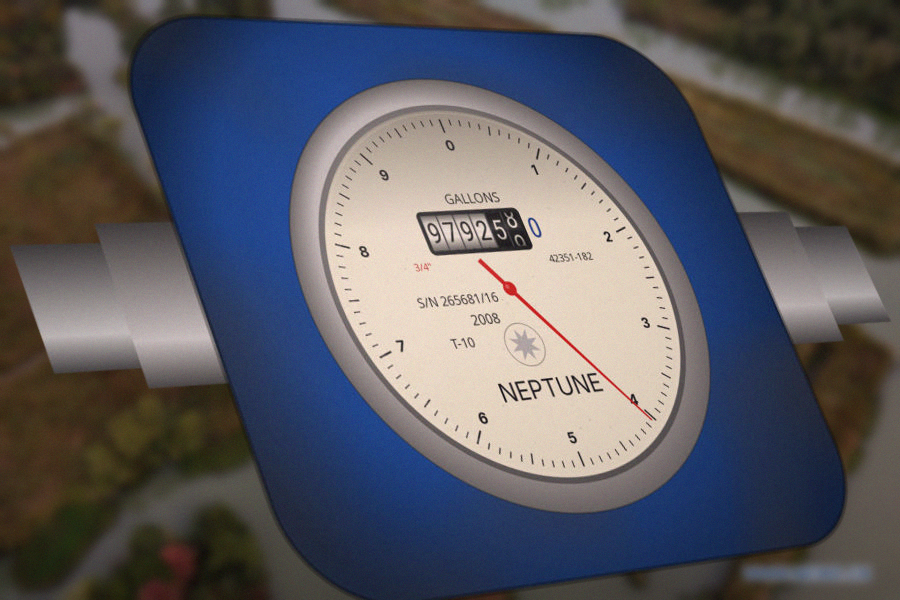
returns 9792584.0,gal
